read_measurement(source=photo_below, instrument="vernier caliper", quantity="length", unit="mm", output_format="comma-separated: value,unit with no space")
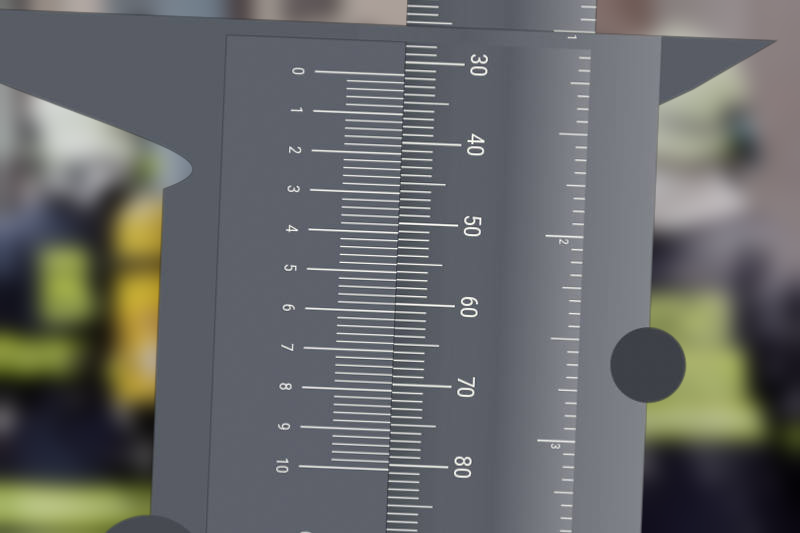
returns 31.6,mm
